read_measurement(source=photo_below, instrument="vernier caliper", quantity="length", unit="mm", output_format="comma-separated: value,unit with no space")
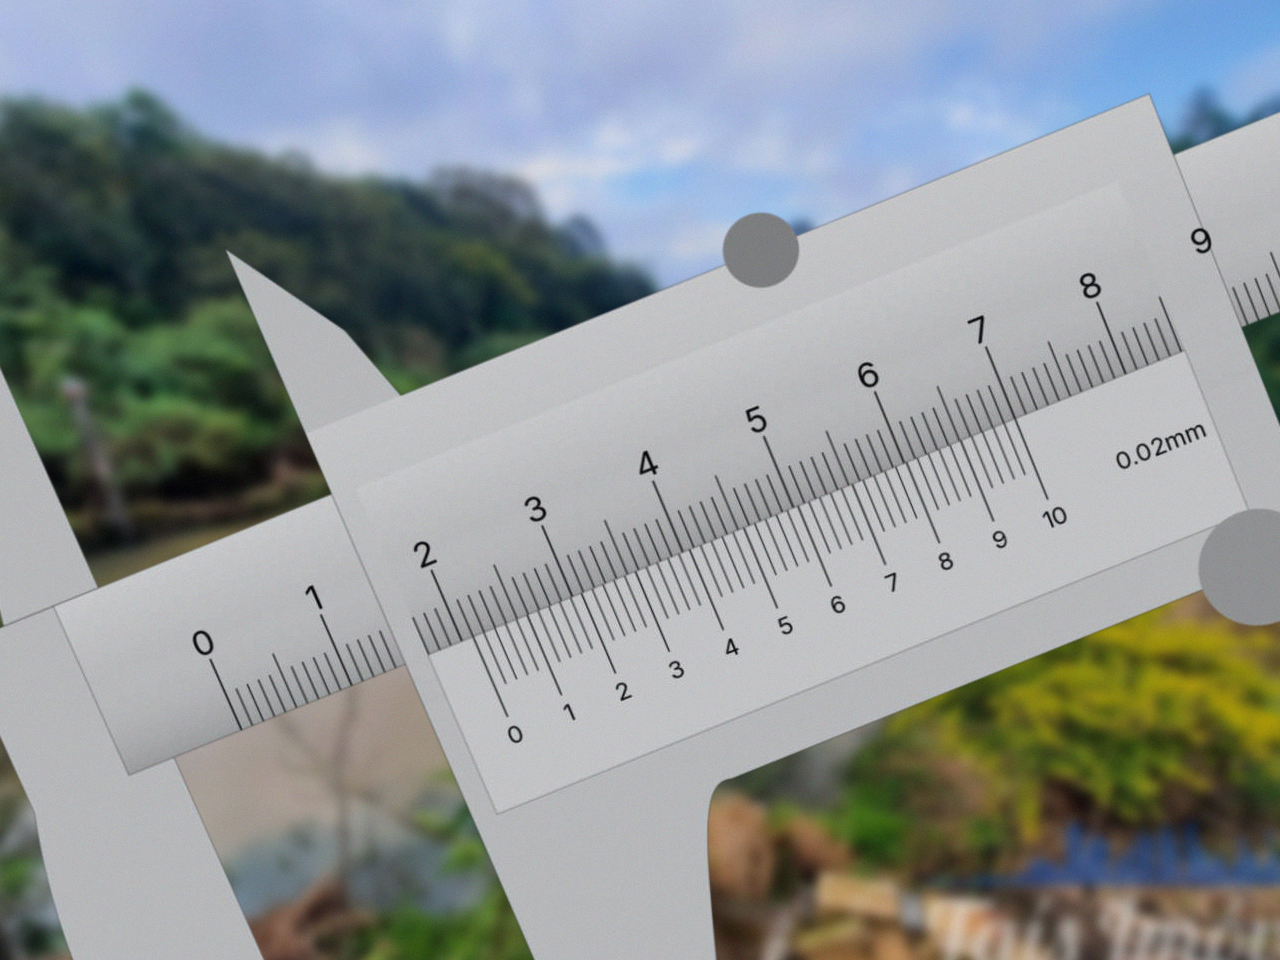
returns 21.0,mm
